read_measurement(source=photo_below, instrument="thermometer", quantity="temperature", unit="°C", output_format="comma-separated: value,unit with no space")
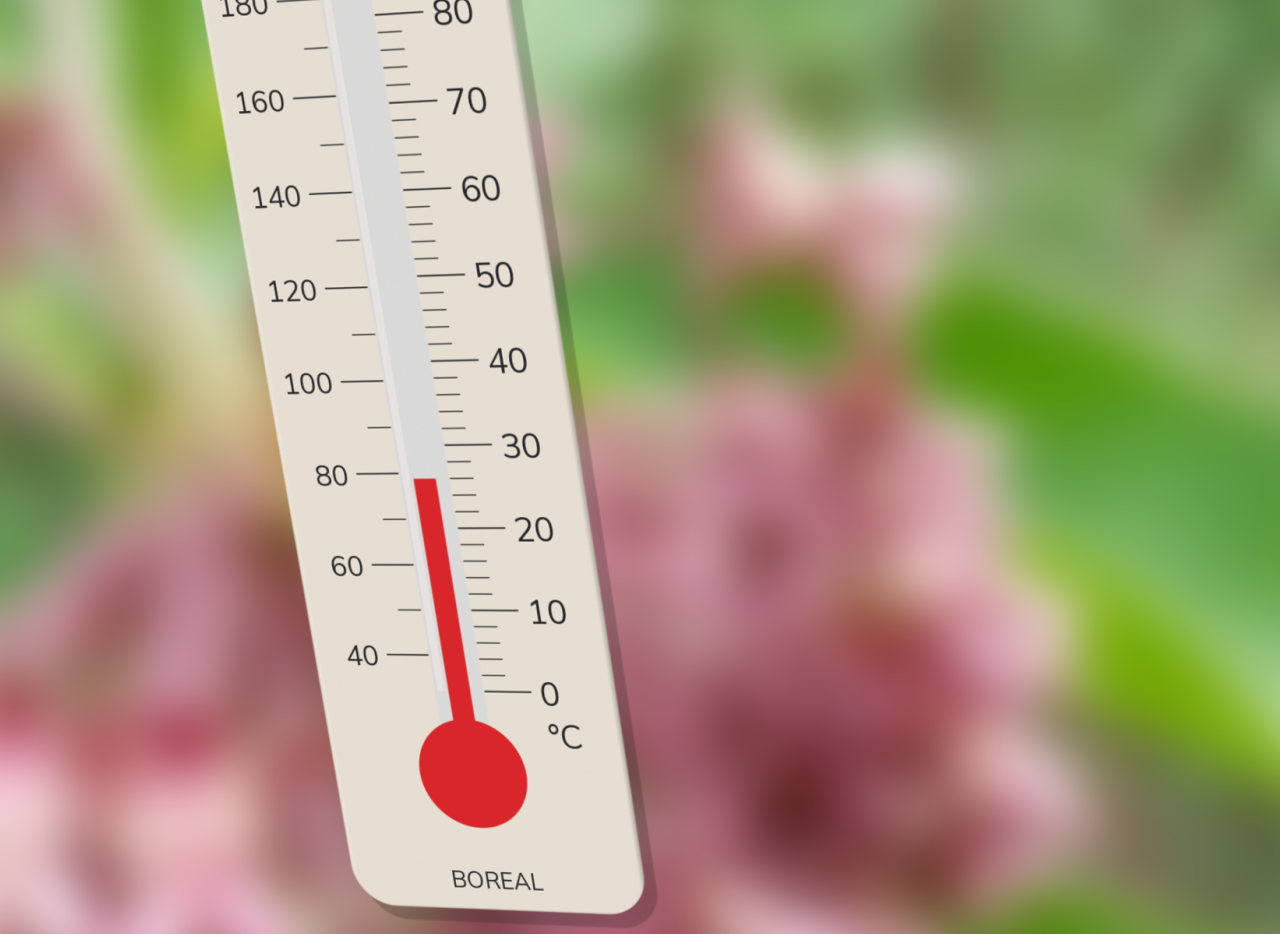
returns 26,°C
